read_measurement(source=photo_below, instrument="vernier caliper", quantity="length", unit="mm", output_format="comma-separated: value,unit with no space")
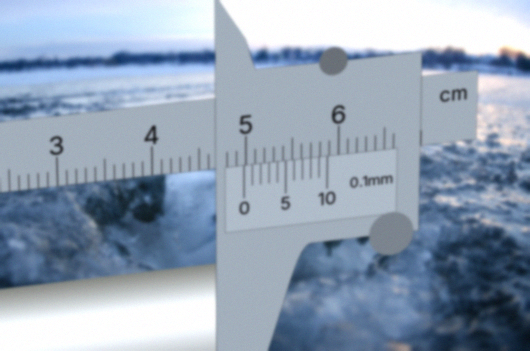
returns 49.8,mm
